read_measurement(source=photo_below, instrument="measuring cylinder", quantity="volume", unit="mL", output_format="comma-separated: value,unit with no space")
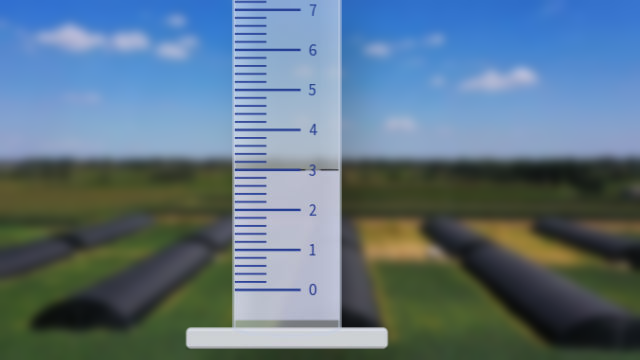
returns 3,mL
